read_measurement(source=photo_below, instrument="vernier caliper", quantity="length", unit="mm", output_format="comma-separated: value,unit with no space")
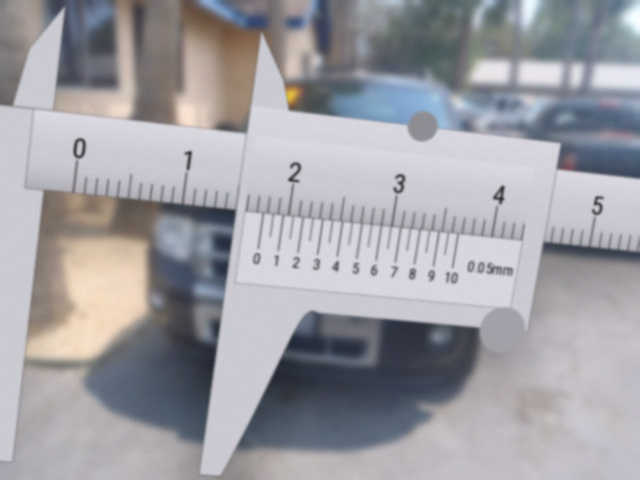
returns 17.6,mm
